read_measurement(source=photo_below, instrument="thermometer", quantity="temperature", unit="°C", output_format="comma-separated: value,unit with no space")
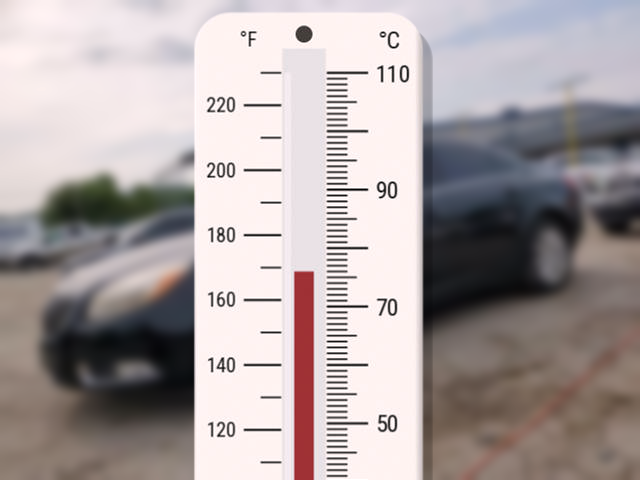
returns 76,°C
